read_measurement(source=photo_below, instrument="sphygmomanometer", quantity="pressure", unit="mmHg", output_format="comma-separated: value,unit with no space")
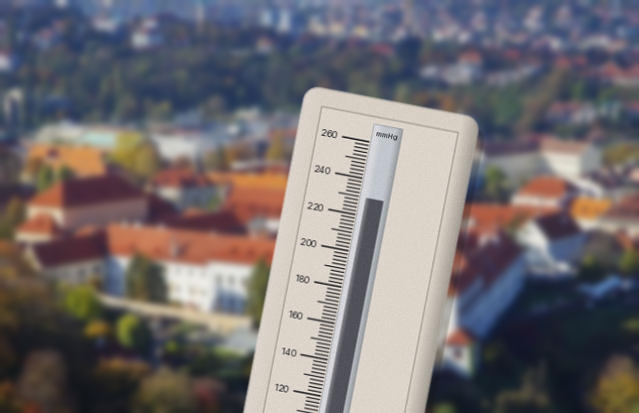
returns 230,mmHg
